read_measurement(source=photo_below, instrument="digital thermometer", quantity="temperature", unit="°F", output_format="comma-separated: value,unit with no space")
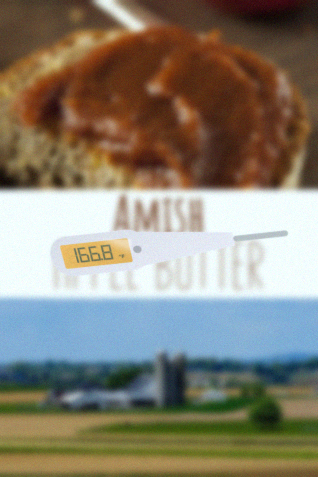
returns 166.8,°F
